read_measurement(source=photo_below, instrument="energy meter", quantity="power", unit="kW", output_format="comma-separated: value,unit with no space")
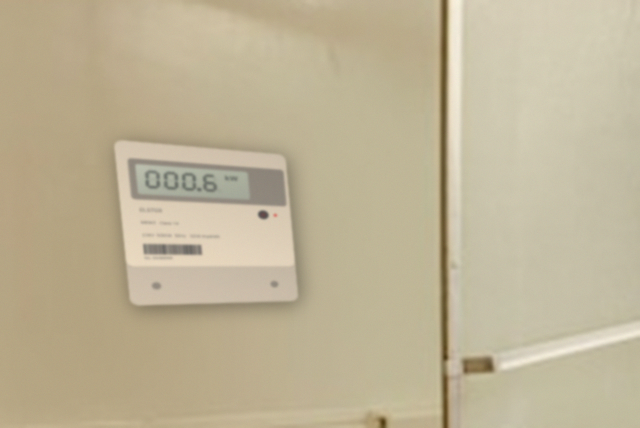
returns 0.6,kW
